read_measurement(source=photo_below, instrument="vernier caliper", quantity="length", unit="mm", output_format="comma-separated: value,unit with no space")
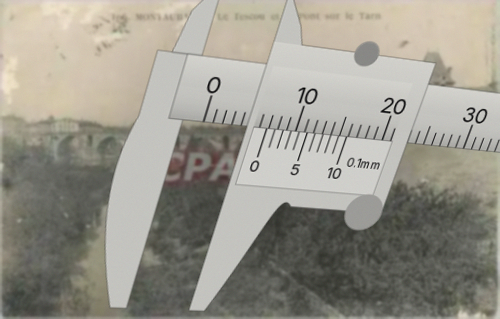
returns 6.8,mm
